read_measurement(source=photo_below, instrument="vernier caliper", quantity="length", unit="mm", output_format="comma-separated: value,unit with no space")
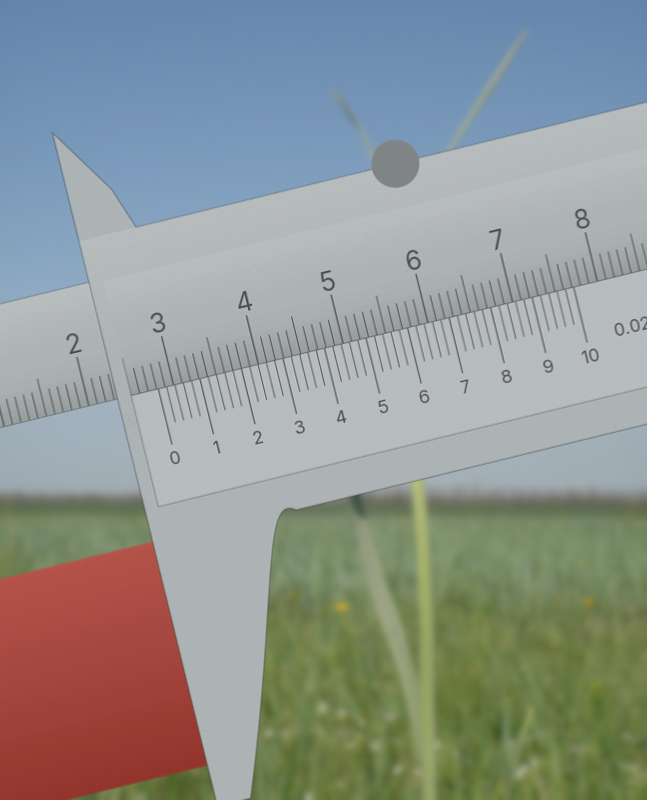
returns 28.2,mm
